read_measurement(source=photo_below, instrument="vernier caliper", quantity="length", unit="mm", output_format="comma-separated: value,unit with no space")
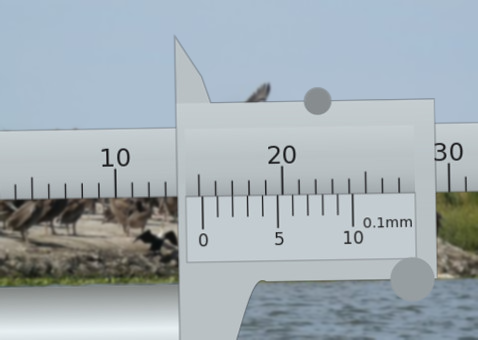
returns 15.2,mm
